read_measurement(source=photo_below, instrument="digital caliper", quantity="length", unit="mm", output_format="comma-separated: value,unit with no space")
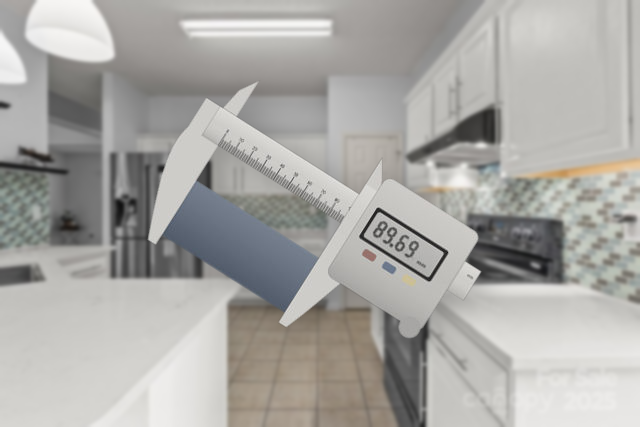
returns 89.69,mm
